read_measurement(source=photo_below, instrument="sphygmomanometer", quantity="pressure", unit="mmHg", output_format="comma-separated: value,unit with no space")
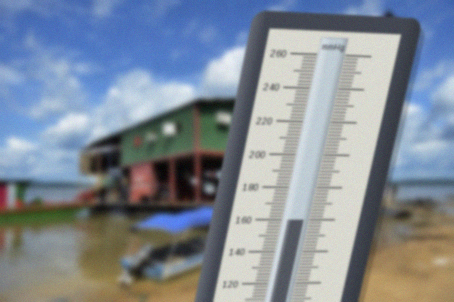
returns 160,mmHg
